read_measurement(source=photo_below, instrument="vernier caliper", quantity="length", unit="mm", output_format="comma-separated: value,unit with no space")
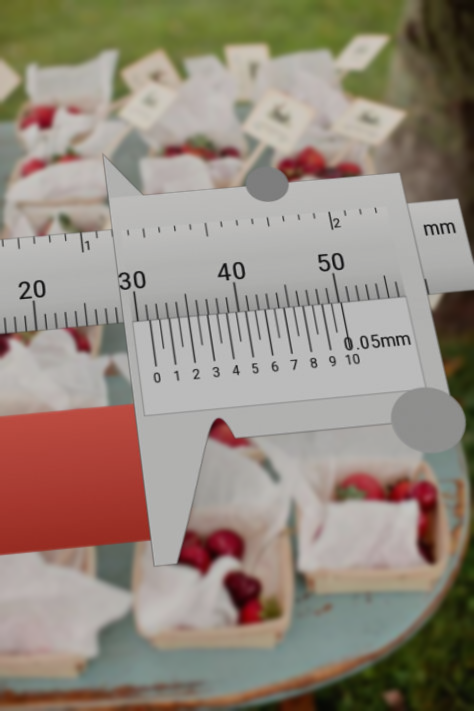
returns 31.2,mm
